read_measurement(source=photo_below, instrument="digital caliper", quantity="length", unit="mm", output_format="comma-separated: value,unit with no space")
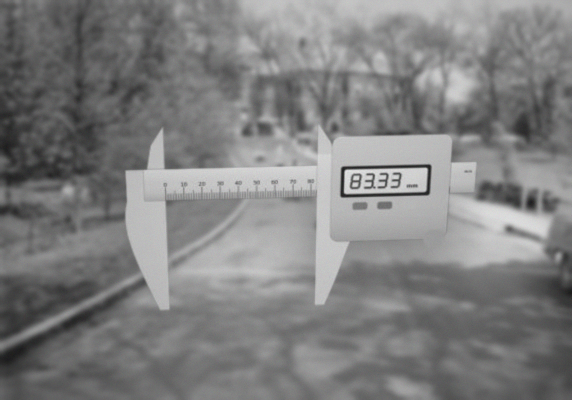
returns 83.33,mm
